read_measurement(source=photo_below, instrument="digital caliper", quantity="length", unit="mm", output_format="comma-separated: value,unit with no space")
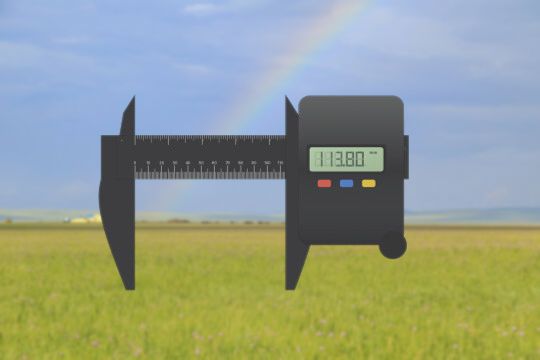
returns 113.80,mm
